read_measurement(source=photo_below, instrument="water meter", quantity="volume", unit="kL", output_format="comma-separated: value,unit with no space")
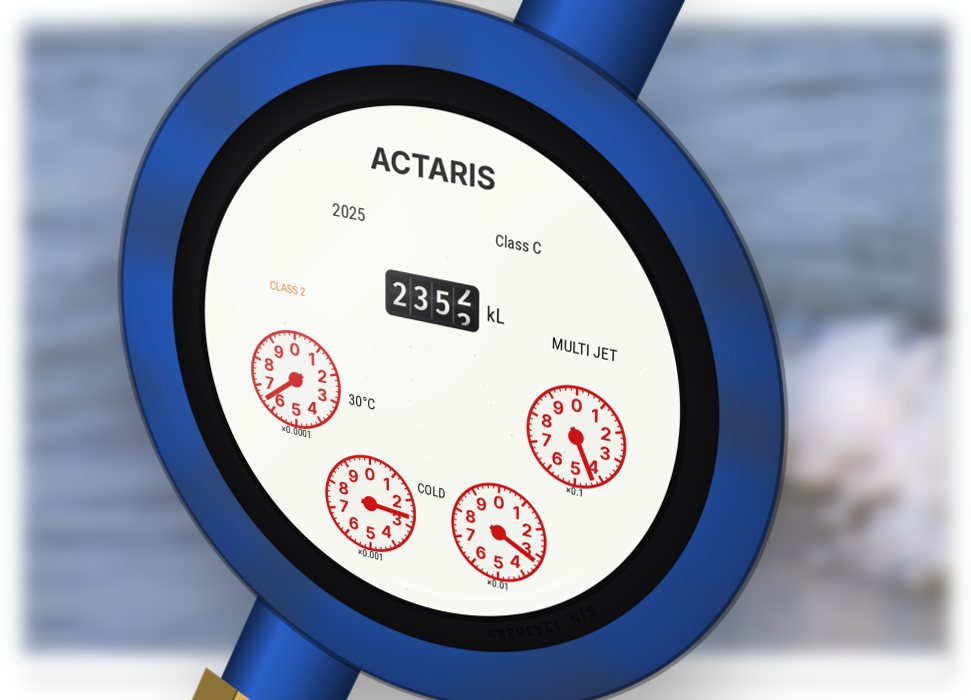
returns 2352.4326,kL
